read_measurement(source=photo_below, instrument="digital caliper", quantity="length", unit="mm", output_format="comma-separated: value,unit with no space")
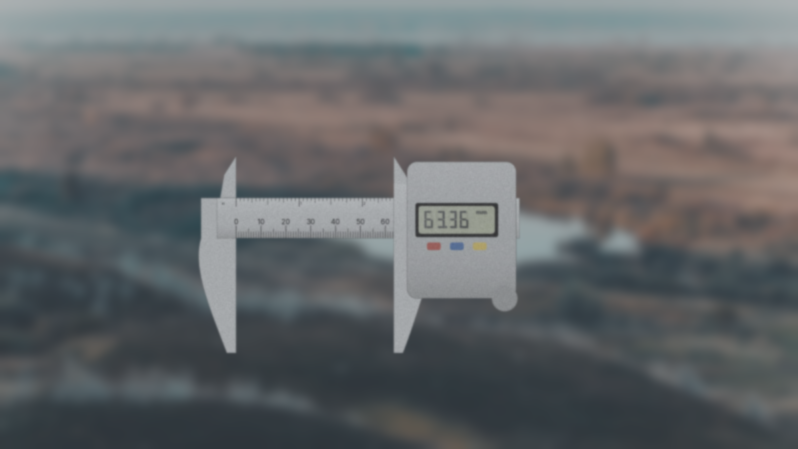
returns 63.36,mm
